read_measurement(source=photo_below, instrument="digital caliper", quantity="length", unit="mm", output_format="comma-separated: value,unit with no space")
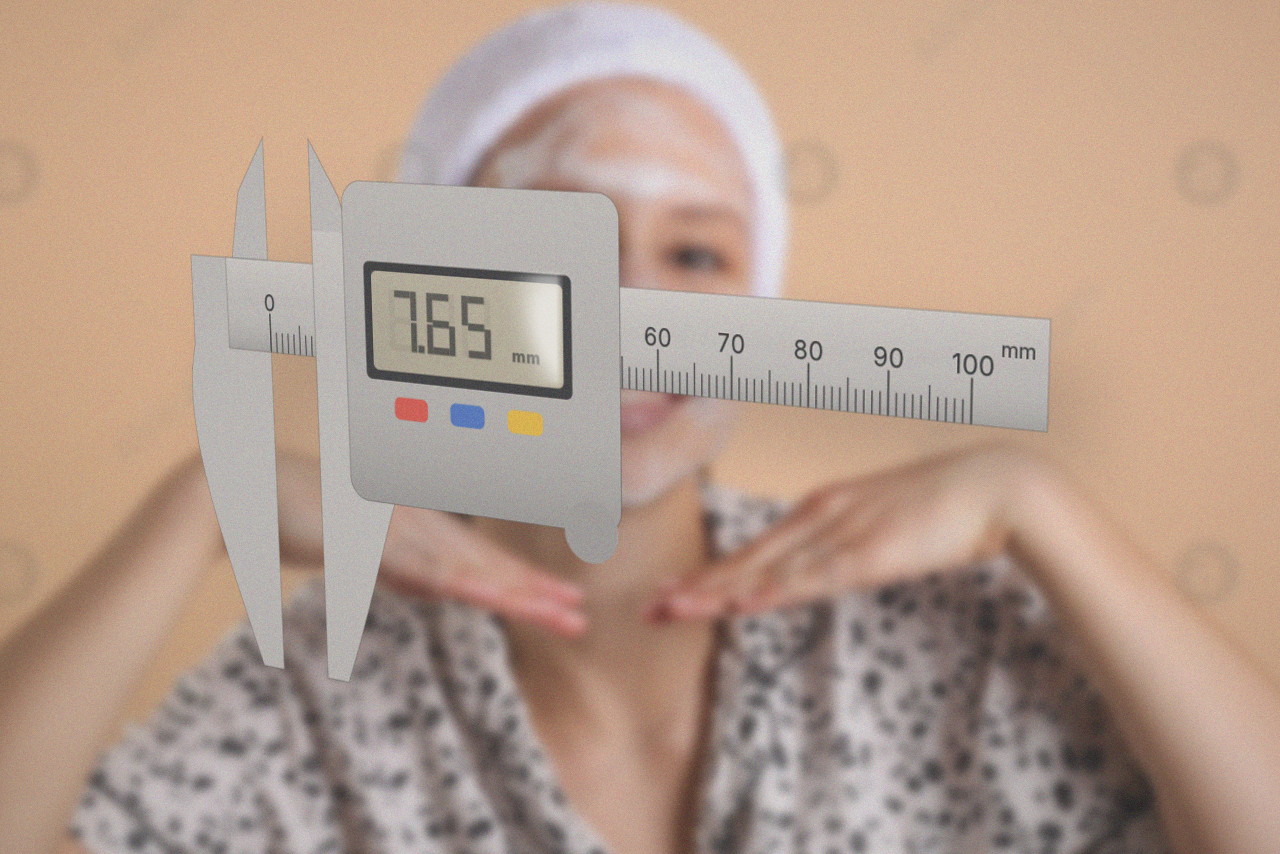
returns 7.65,mm
